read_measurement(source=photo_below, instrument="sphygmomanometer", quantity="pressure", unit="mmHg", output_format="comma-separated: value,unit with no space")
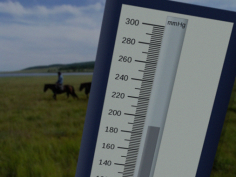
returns 190,mmHg
